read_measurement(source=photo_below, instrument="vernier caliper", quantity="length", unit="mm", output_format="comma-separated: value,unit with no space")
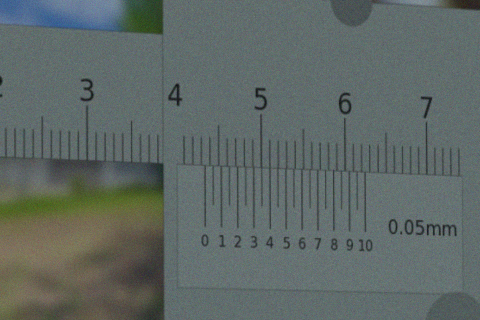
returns 43.4,mm
